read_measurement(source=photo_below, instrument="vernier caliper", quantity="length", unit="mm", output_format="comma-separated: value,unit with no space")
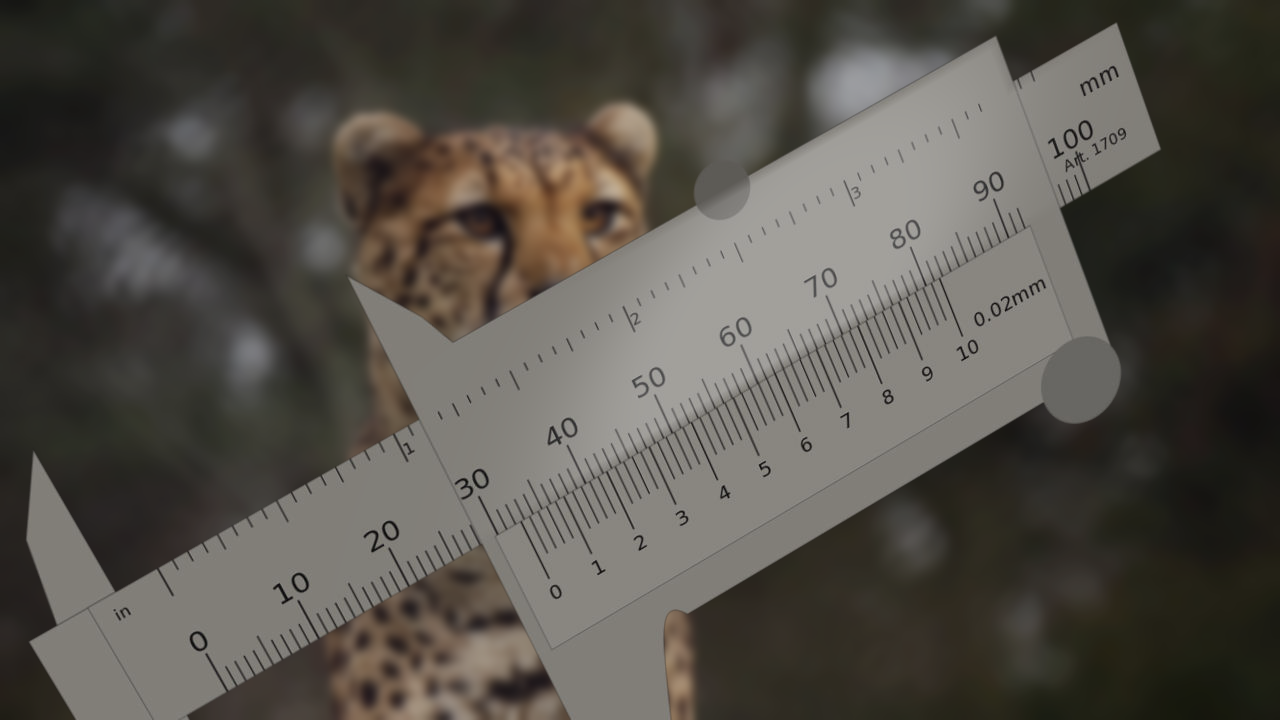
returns 32.6,mm
